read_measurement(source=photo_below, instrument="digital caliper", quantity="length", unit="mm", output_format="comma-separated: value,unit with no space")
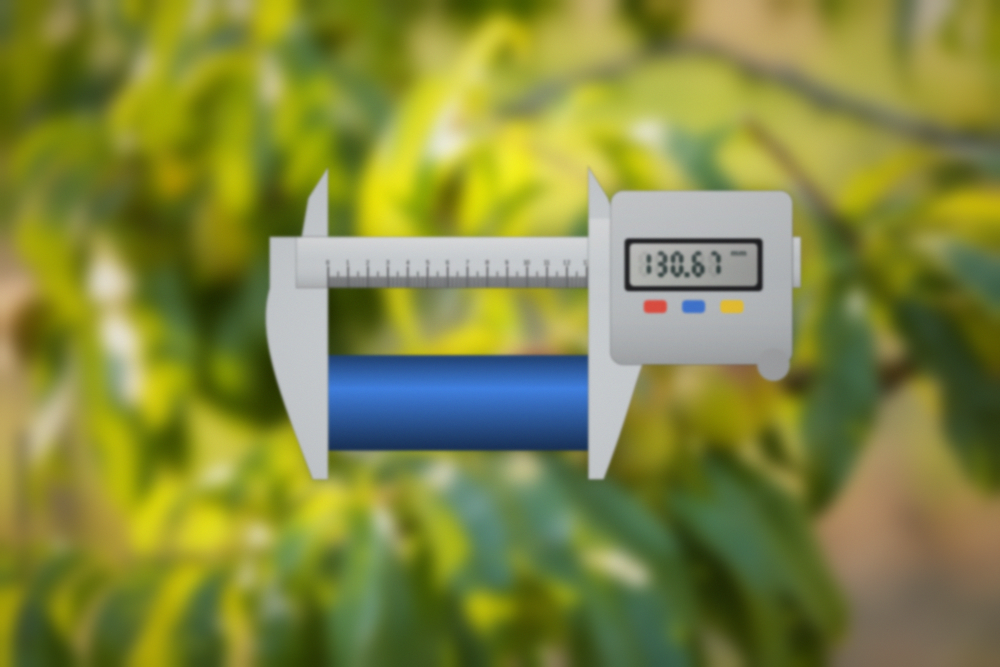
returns 130.67,mm
